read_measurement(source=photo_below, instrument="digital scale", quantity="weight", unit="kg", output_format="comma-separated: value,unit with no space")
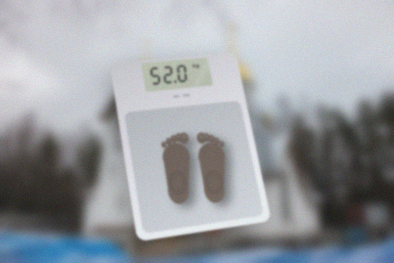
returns 52.0,kg
